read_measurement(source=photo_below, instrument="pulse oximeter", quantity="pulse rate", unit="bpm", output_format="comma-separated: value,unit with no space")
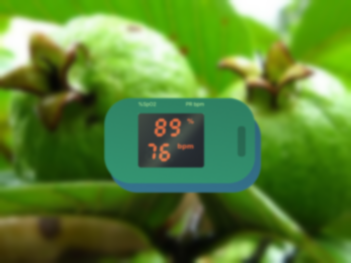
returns 76,bpm
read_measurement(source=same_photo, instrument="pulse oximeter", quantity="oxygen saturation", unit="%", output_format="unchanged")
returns 89,%
